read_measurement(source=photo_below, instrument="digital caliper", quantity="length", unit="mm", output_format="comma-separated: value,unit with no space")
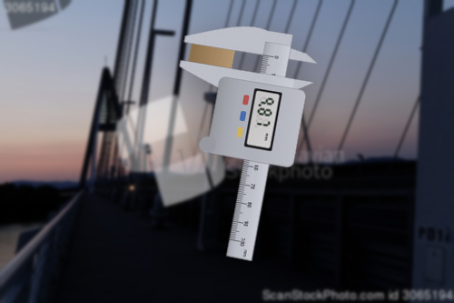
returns 9.87,mm
